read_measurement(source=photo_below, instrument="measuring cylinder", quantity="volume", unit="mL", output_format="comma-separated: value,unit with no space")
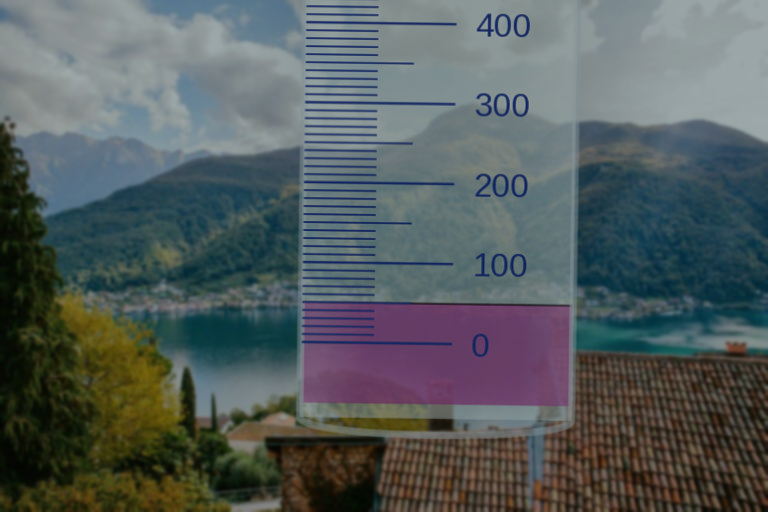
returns 50,mL
